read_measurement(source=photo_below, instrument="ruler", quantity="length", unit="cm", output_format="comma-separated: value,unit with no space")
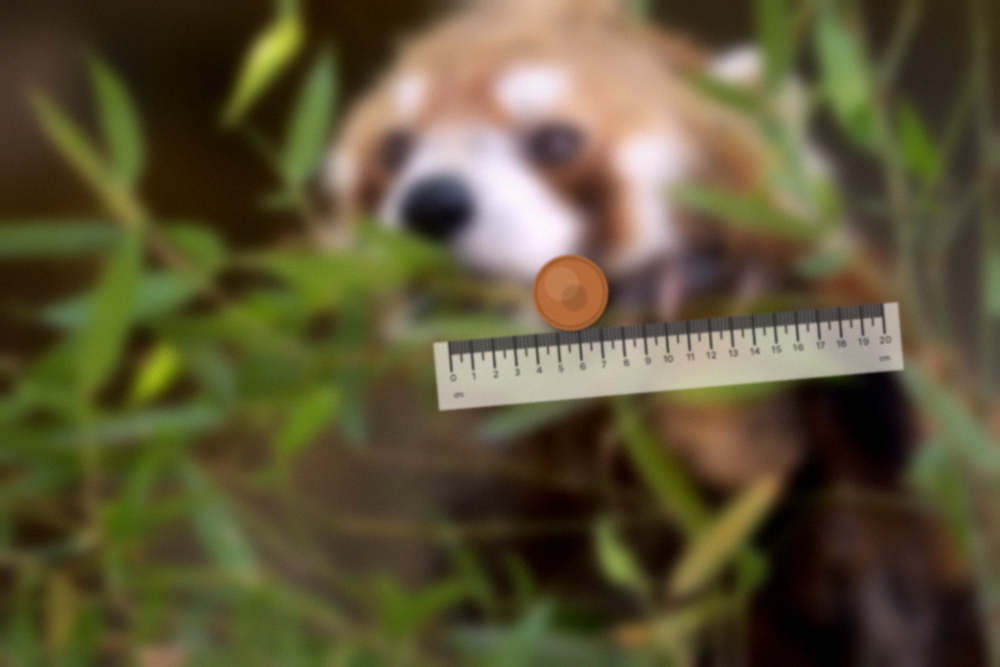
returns 3.5,cm
